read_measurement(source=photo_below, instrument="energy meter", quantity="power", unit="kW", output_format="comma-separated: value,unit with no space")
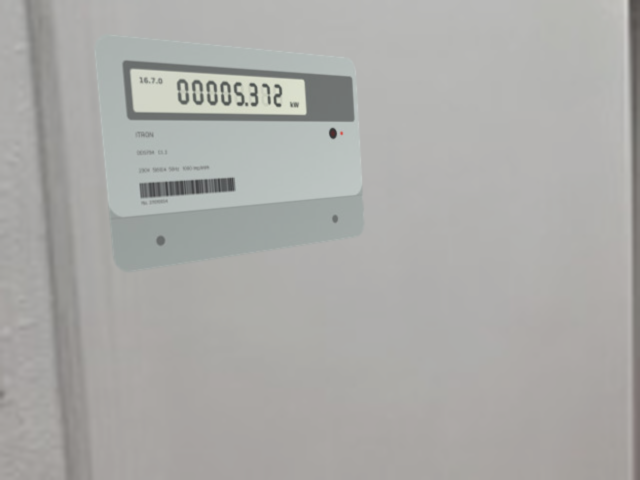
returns 5.372,kW
